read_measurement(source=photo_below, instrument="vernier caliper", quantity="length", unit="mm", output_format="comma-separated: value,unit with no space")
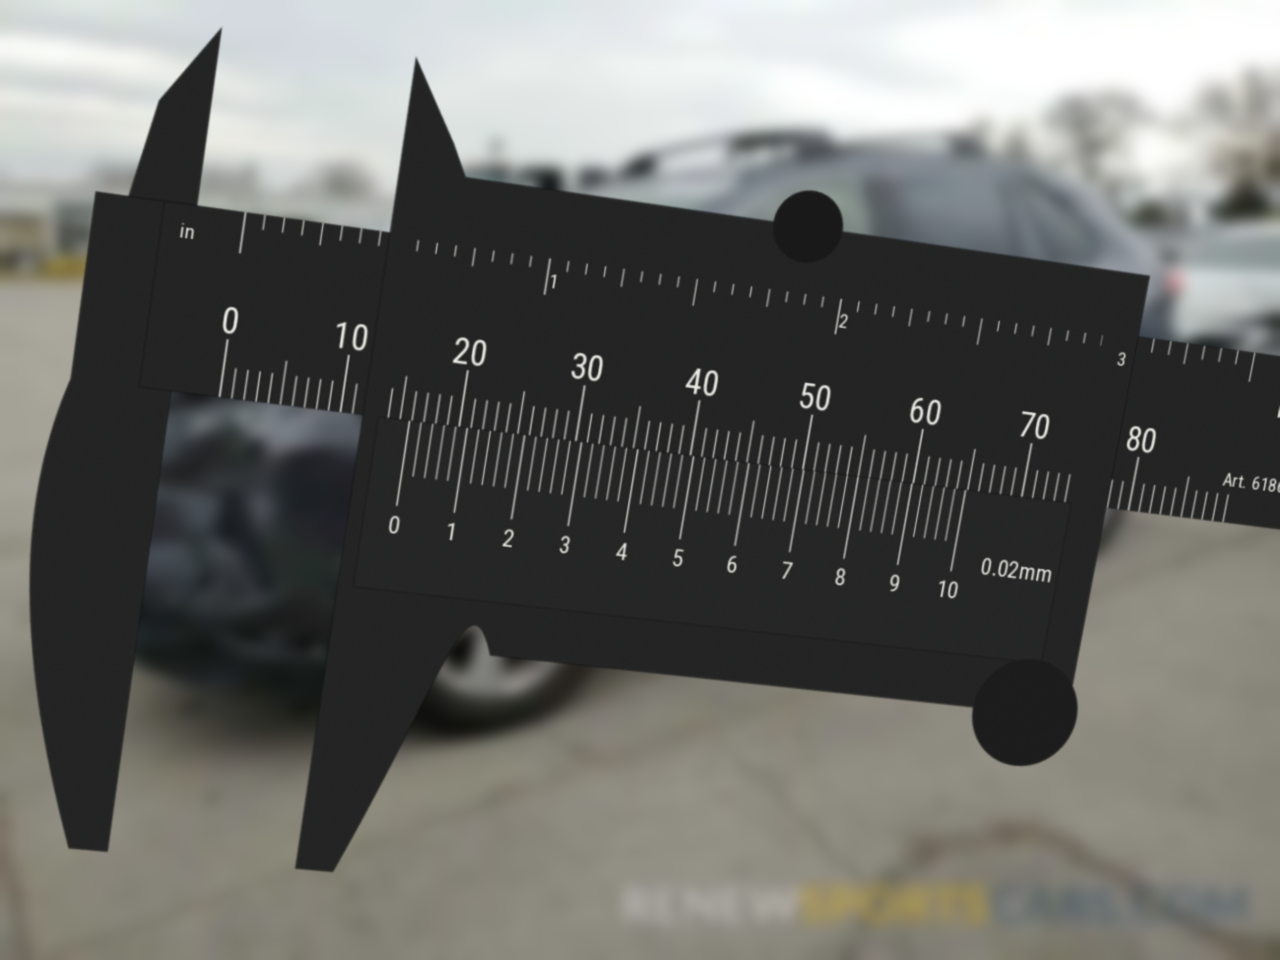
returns 15.8,mm
